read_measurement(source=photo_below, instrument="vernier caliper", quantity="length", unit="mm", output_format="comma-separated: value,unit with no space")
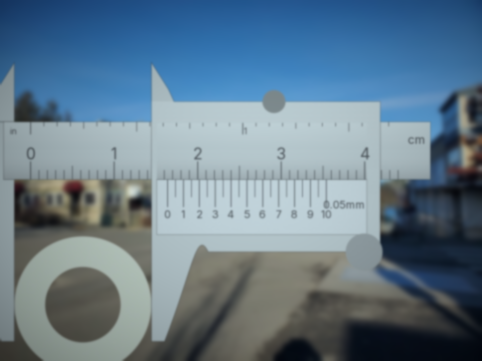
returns 16.4,mm
